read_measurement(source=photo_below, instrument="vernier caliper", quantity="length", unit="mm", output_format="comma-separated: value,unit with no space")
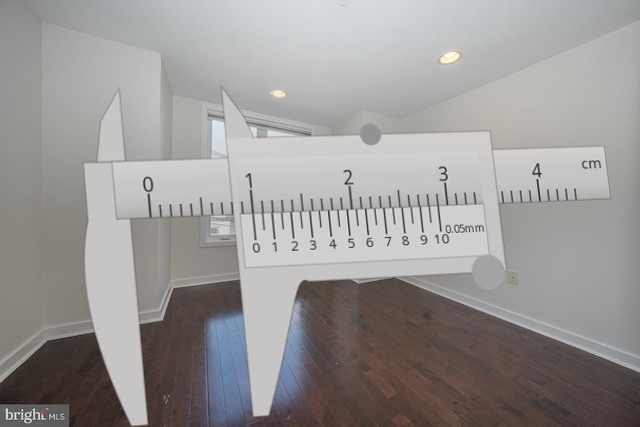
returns 10.0,mm
